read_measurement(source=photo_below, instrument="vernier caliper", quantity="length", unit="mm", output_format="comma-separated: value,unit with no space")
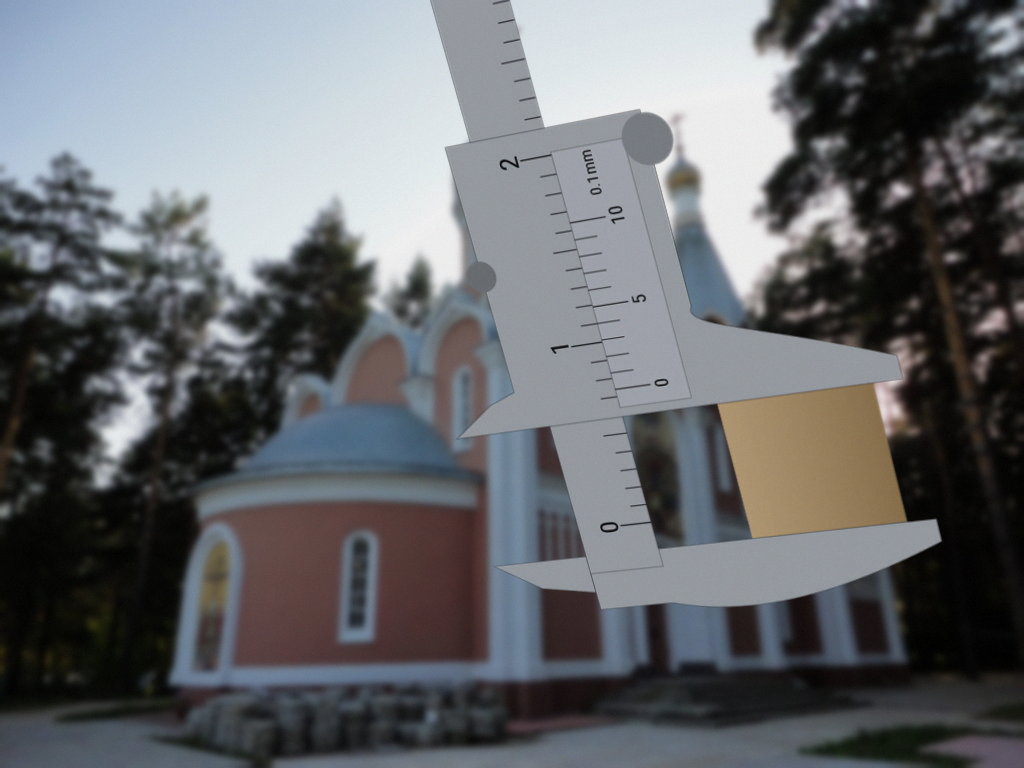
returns 7.4,mm
